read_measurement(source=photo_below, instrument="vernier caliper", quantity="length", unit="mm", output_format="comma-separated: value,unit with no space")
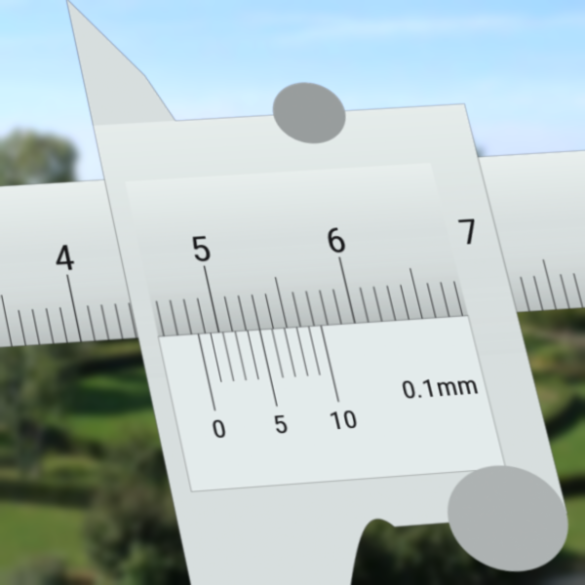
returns 48.5,mm
